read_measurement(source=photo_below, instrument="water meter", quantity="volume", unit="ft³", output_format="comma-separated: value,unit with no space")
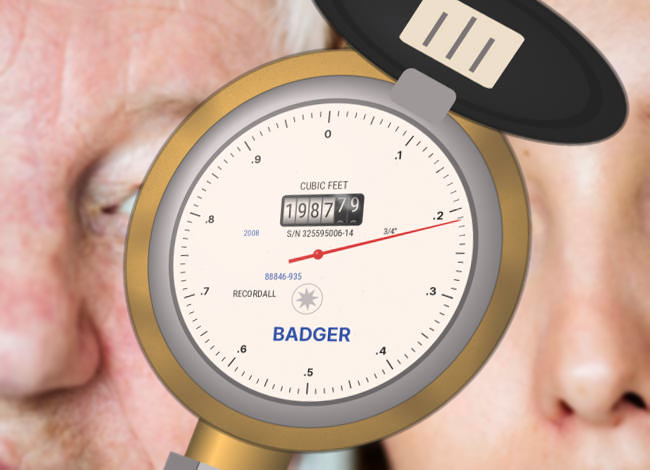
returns 198779.21,ft³
